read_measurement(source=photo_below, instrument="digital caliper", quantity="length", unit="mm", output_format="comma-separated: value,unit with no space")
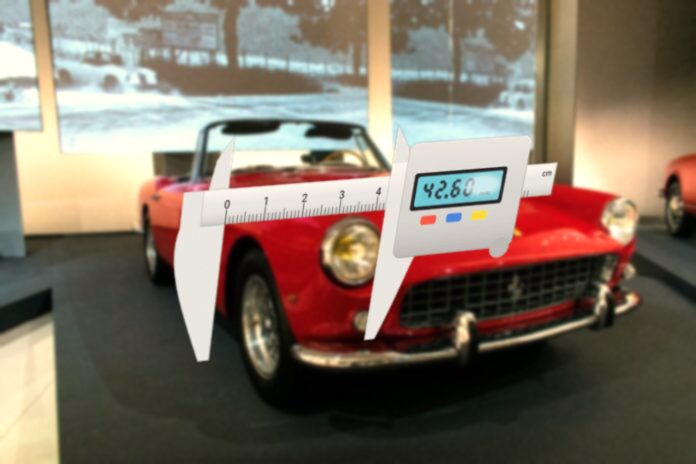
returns 42.60,mm
